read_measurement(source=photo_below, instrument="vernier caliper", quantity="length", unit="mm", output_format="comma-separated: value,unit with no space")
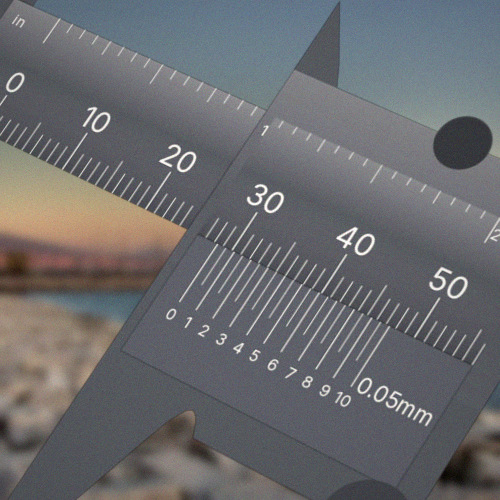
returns 28.4,mm
